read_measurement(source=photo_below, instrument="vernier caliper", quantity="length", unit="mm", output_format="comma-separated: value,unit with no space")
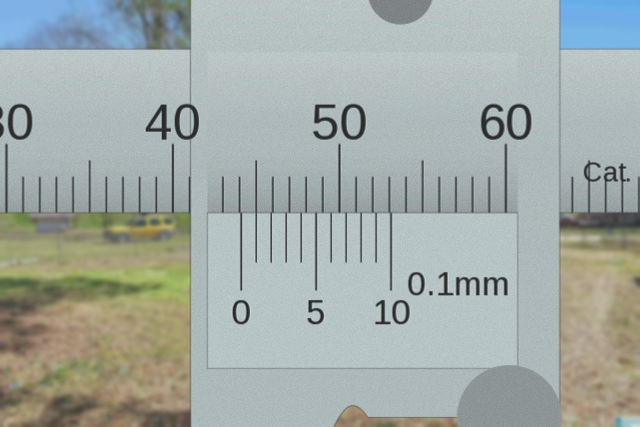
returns 44.1,mm
